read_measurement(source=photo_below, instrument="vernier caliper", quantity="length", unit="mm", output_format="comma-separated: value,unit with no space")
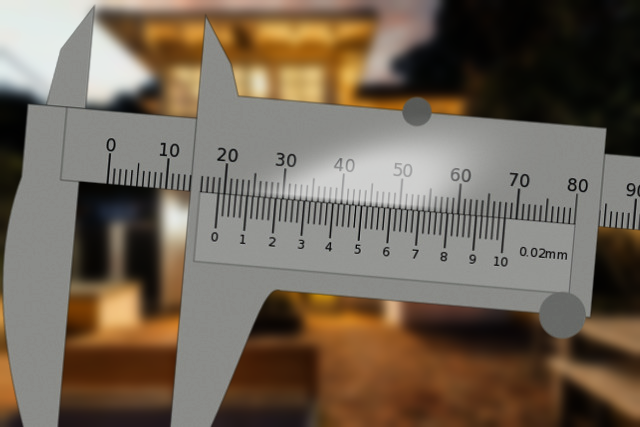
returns 19.0,mm
